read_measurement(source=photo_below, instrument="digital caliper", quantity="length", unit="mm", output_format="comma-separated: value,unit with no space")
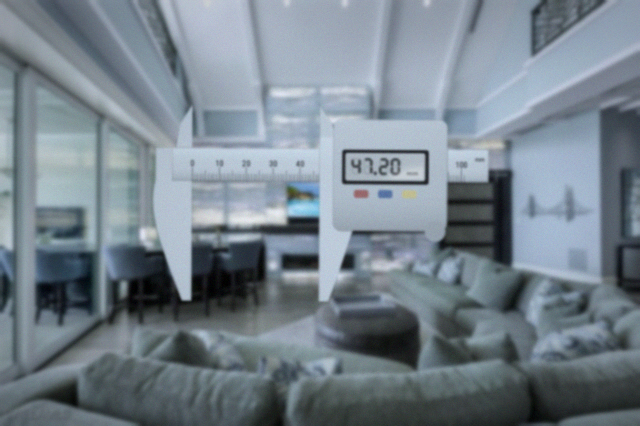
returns 47.20,mm
